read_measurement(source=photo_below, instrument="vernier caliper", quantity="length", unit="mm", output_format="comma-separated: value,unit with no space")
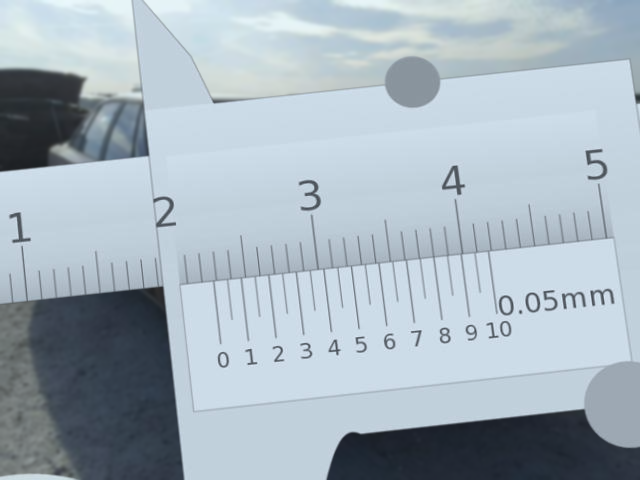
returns 22.8,mm
